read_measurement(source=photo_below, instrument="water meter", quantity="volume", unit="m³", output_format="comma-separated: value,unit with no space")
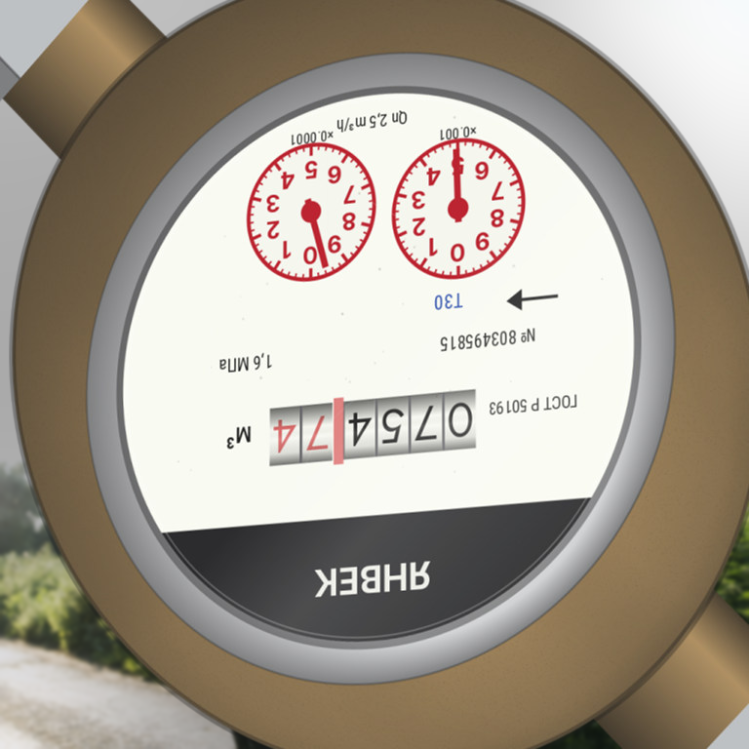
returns 754.7449,m³
